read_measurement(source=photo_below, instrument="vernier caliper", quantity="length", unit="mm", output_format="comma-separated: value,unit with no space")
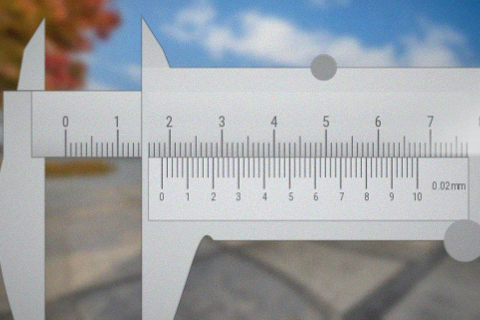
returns 18.5,mm
